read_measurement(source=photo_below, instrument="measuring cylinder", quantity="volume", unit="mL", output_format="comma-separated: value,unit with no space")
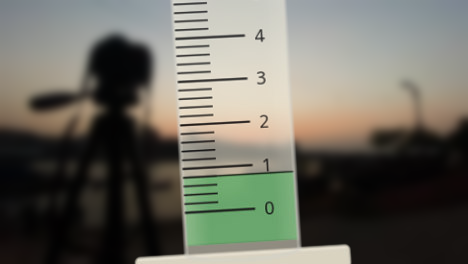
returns 0.8,mL
